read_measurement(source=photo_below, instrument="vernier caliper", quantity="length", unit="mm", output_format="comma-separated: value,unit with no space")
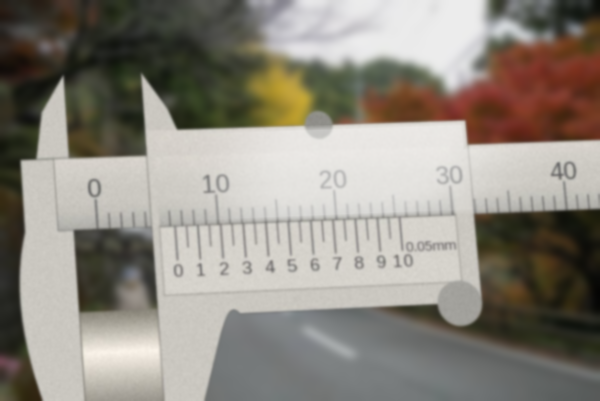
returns 6.4,mm
